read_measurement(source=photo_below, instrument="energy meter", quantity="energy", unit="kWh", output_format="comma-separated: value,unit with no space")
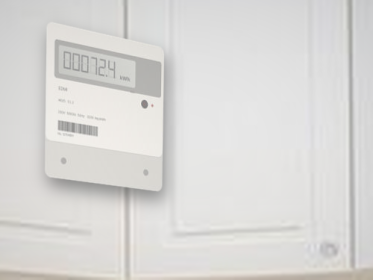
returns 72.4,kWh
